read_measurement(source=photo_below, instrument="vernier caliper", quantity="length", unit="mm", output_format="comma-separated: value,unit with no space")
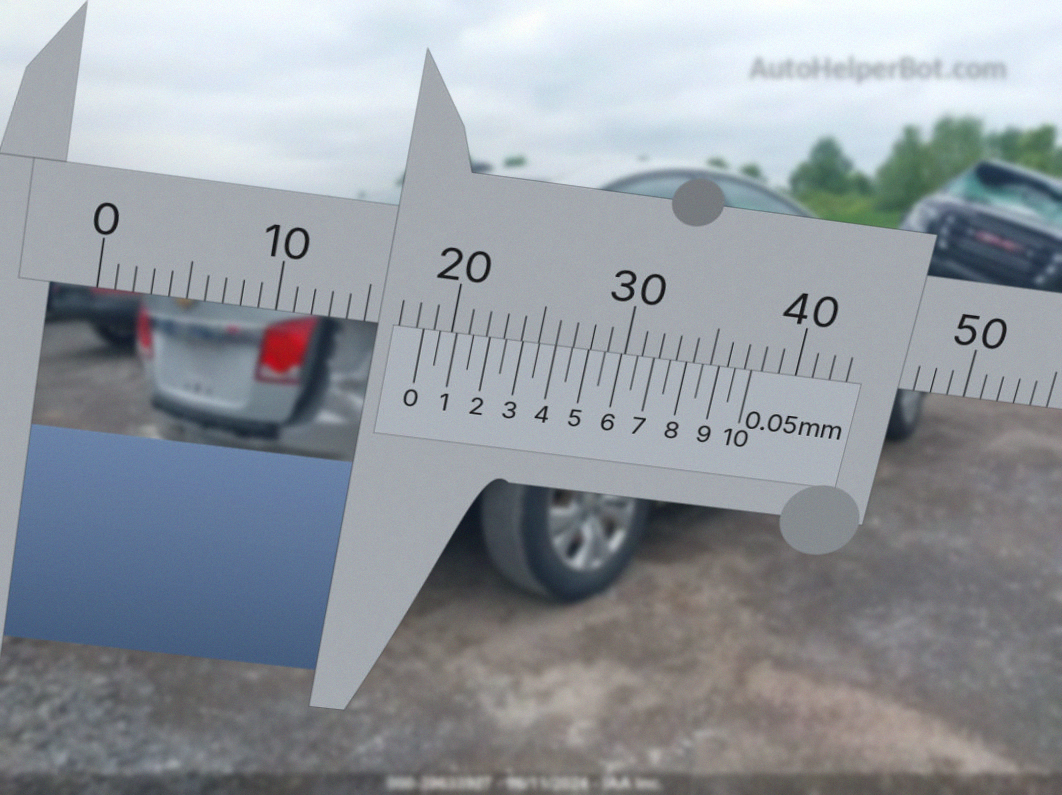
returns 18.4,mm
